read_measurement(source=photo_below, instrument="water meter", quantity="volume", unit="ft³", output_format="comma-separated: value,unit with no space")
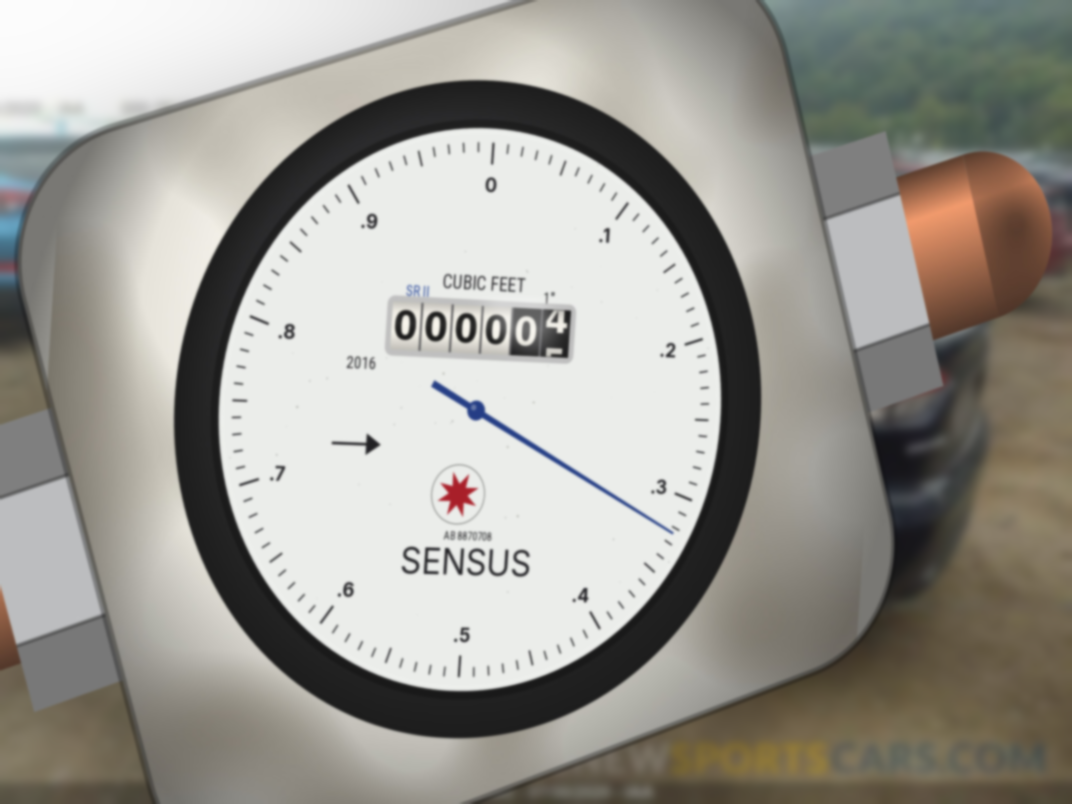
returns 4.32,ft³
